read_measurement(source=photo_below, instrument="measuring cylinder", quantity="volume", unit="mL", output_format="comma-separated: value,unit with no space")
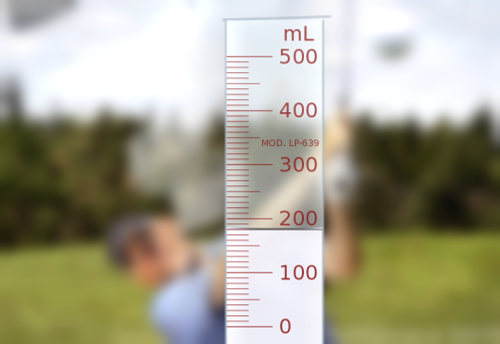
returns 180,mL
